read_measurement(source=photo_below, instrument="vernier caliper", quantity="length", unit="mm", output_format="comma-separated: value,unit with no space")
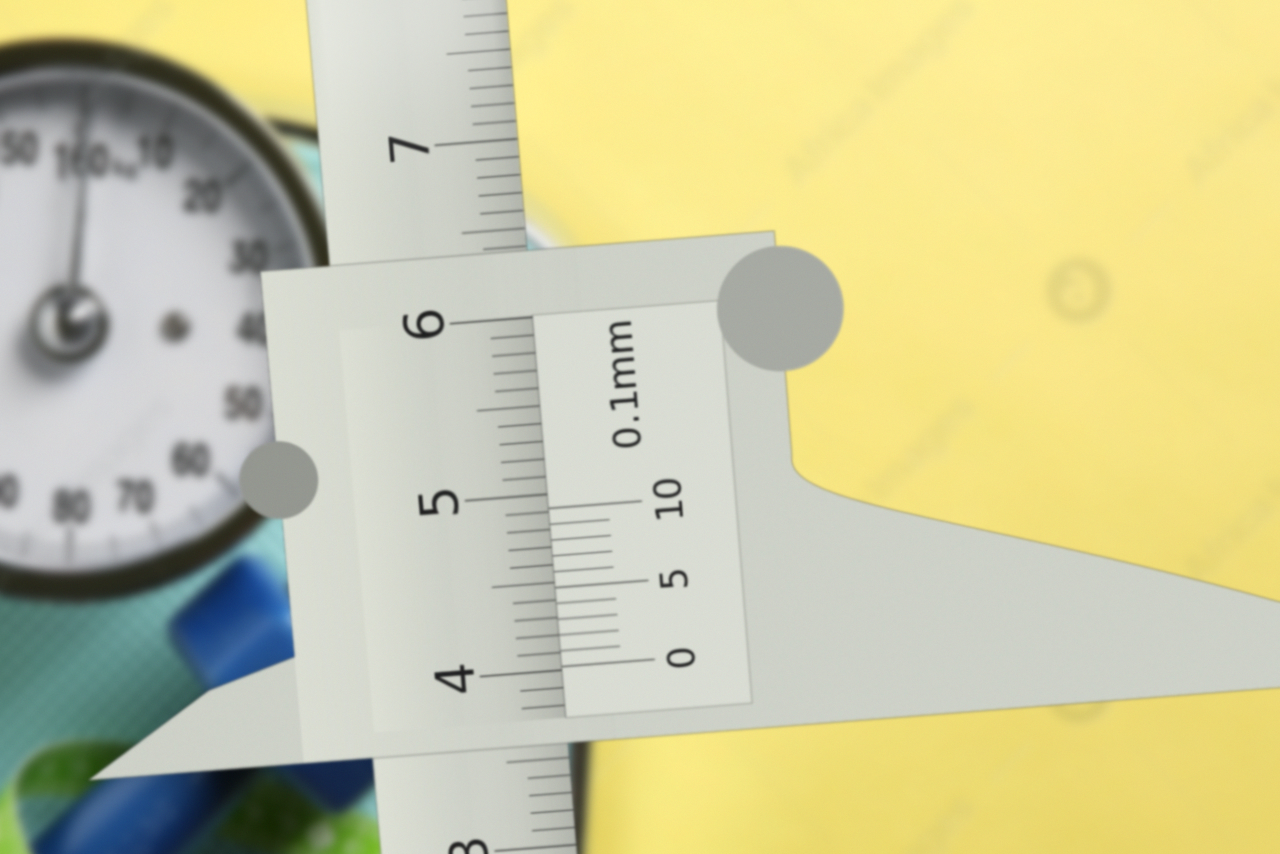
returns 40.2,mm
